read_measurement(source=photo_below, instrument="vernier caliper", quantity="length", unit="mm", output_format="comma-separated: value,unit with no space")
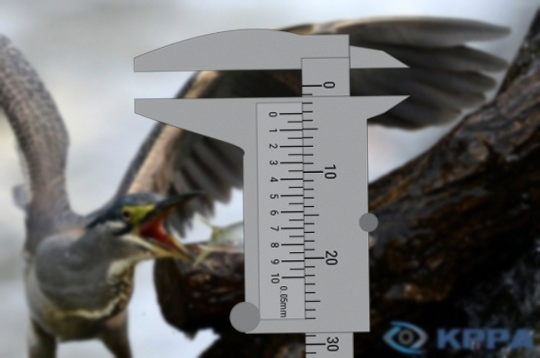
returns 3.2,mm
